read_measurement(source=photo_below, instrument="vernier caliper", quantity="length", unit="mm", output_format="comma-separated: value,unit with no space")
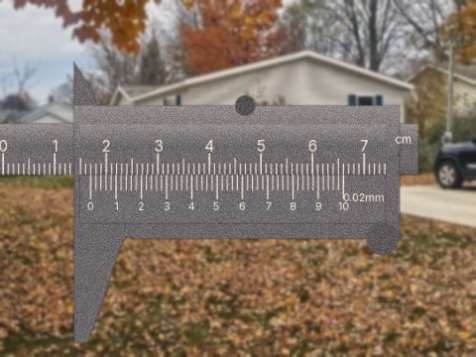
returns 17.0,mm
